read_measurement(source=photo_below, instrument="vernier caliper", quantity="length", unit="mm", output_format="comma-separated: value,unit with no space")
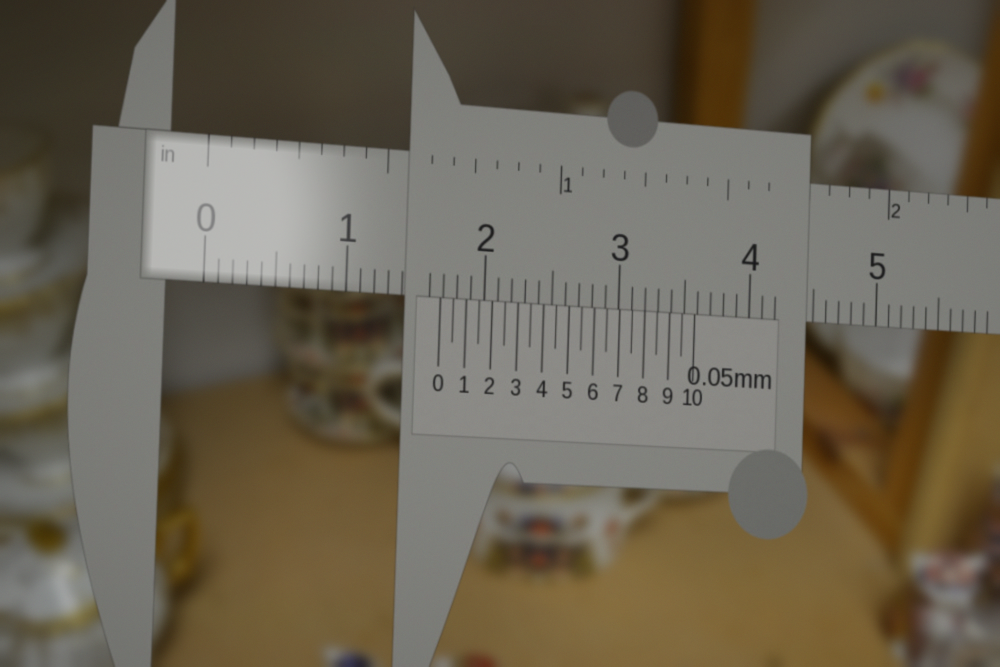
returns 16.8,mm
